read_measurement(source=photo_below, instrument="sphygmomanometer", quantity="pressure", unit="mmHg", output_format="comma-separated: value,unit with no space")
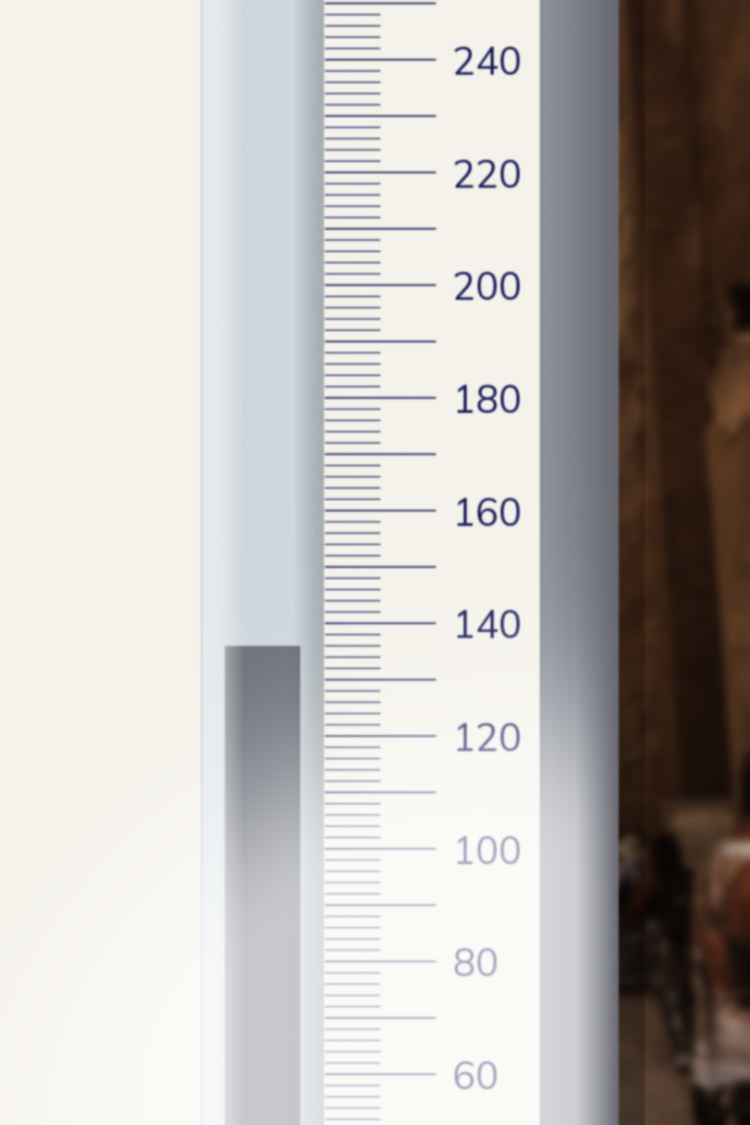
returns 136,mmHg
